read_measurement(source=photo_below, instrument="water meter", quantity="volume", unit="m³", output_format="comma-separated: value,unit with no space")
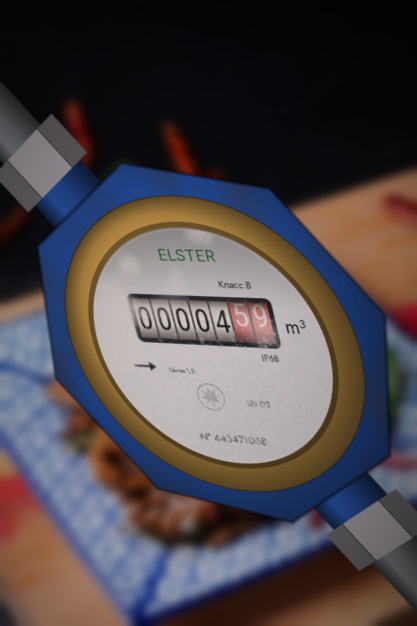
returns 4.59,m³
